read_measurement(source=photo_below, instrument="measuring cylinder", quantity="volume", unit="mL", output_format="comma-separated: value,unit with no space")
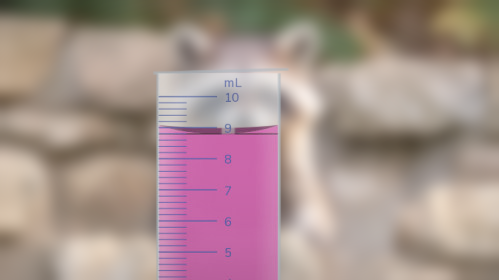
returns 8.8,mL
